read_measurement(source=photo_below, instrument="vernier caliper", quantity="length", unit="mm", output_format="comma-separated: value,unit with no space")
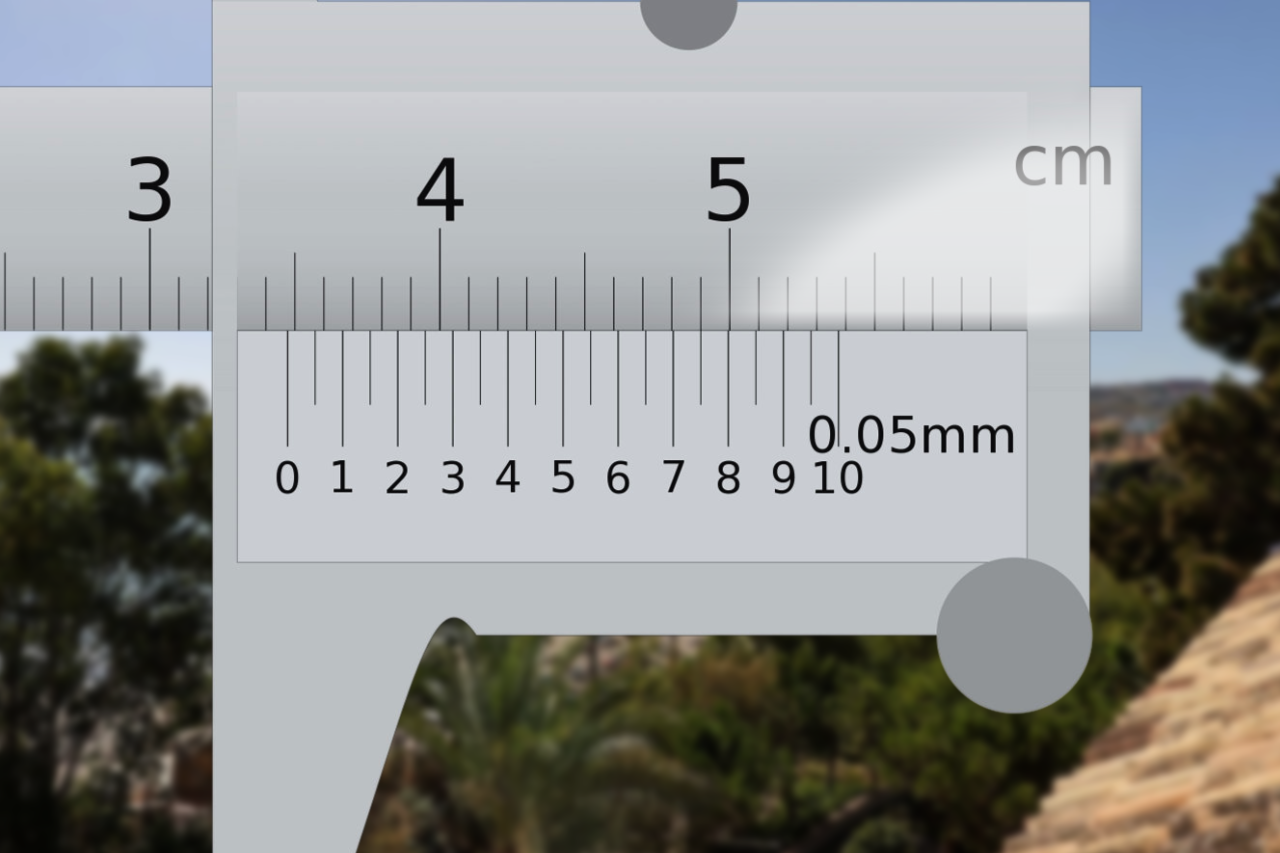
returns 34.75,mm
